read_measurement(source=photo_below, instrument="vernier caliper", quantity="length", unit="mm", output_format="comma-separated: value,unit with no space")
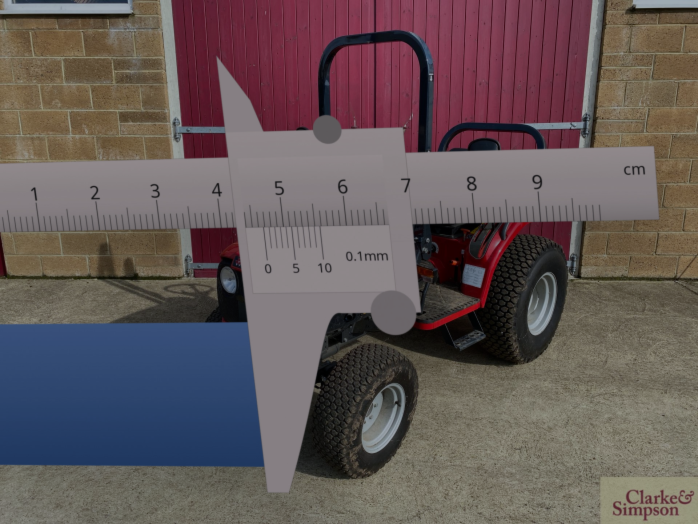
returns 46.8,mm
